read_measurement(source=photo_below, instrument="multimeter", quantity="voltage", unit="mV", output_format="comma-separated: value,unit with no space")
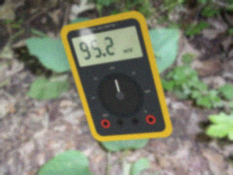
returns 95.2,mV
